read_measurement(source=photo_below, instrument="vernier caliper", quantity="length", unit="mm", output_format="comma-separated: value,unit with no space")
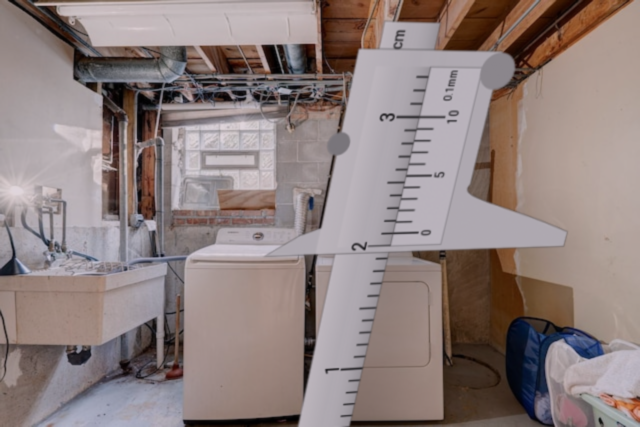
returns 21.0,mm
